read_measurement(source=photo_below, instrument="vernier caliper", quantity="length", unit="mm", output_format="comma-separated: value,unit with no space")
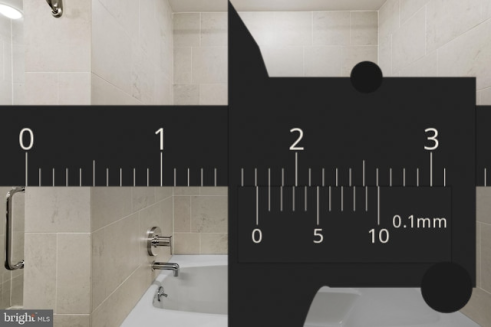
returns 17.1,mm
